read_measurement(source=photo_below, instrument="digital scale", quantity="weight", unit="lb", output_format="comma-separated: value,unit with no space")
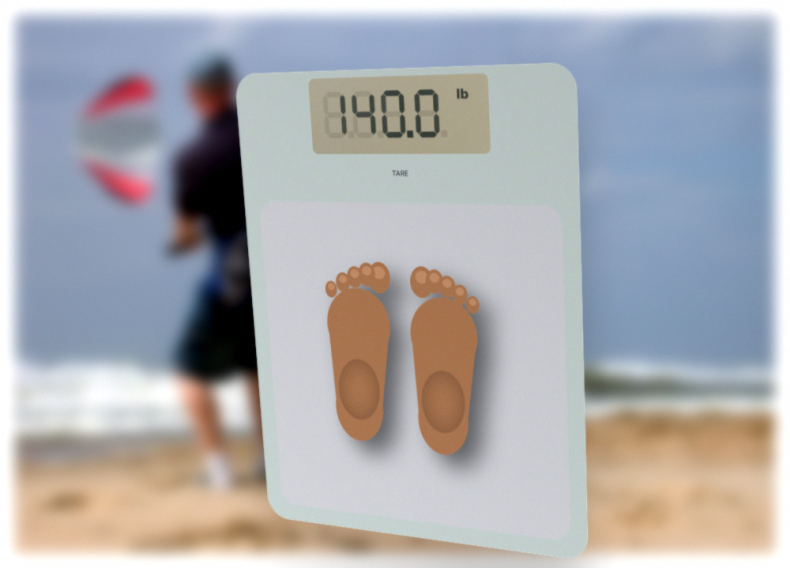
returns 140.0,lb
